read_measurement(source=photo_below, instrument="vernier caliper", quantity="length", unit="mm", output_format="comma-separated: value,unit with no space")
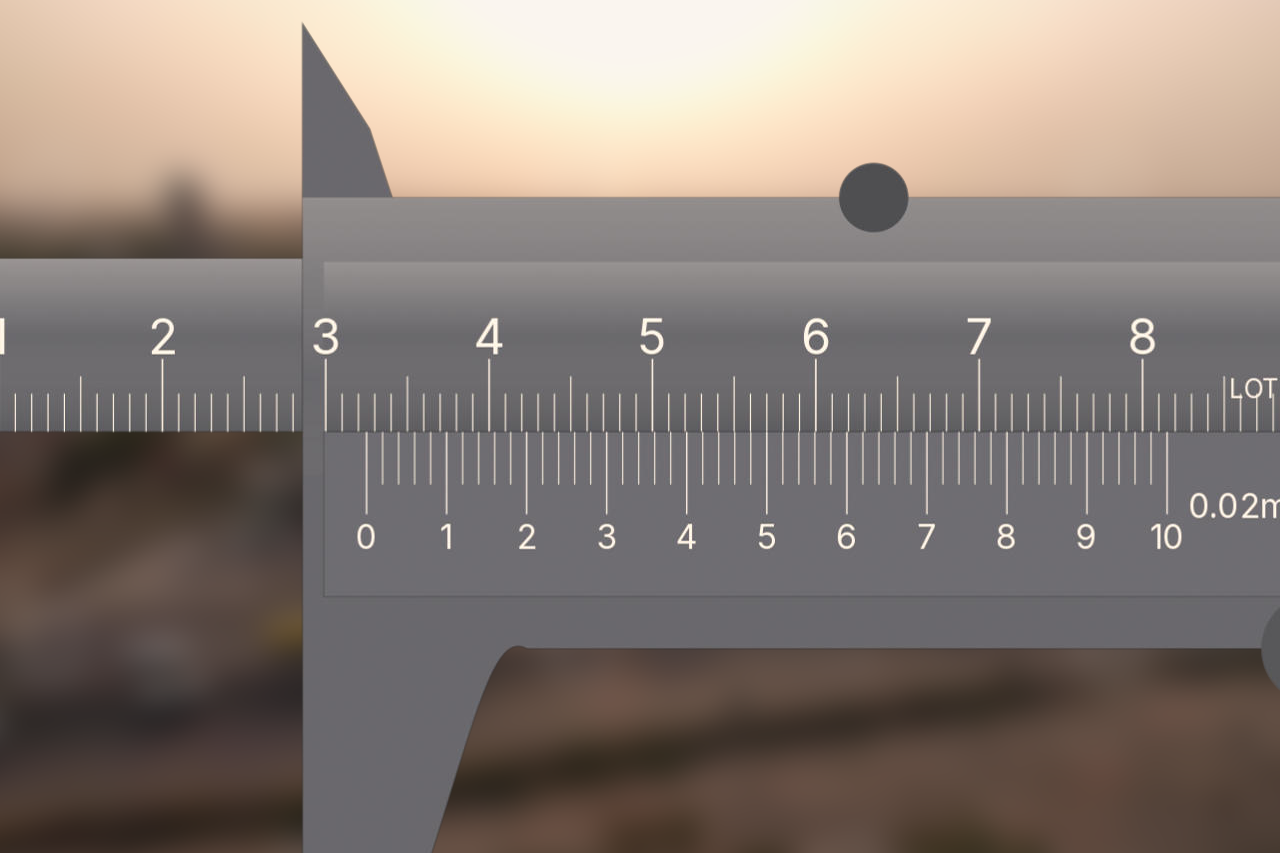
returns 32.5,mm
